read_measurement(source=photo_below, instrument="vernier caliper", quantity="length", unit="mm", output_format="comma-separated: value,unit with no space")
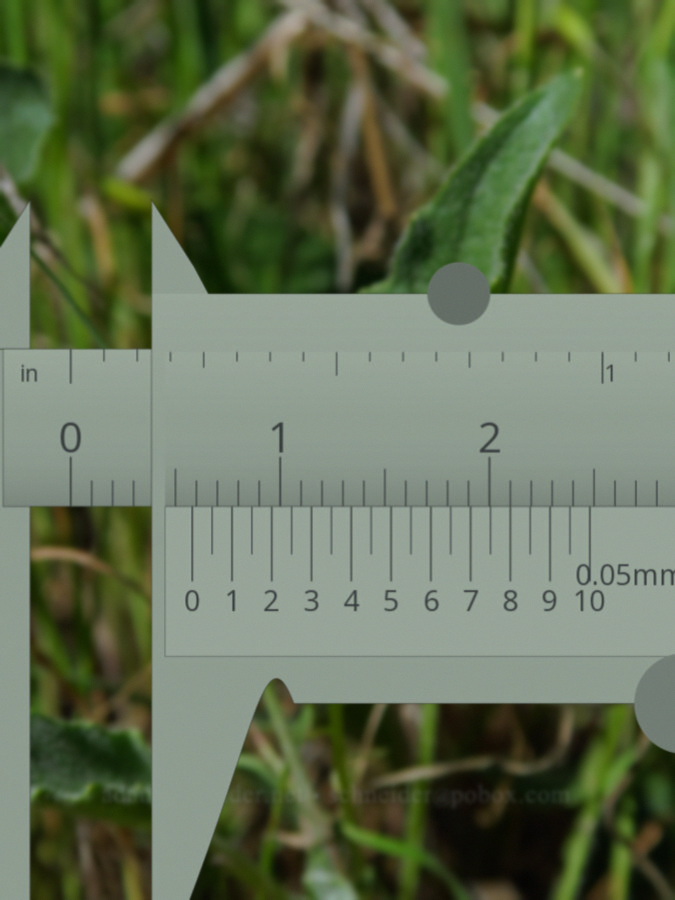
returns 5.8,mm
